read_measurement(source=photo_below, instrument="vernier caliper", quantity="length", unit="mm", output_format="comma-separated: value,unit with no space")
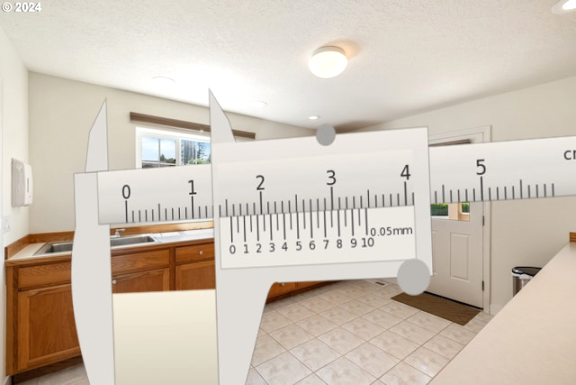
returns 15.6,mm
